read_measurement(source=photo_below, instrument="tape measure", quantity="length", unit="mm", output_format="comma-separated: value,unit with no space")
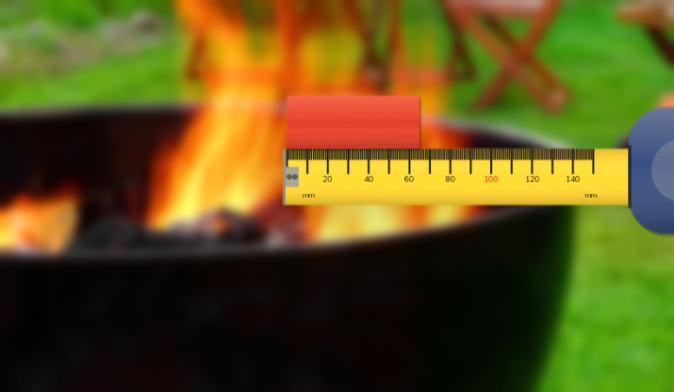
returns 65,mm
